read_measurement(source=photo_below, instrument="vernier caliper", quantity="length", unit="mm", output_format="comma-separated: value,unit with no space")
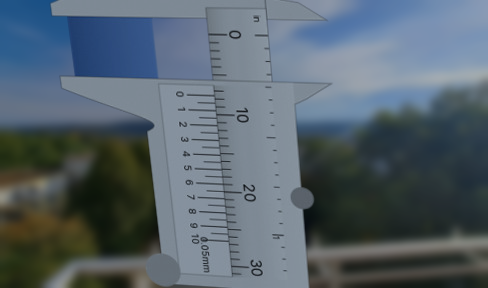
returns 7.6,mm
